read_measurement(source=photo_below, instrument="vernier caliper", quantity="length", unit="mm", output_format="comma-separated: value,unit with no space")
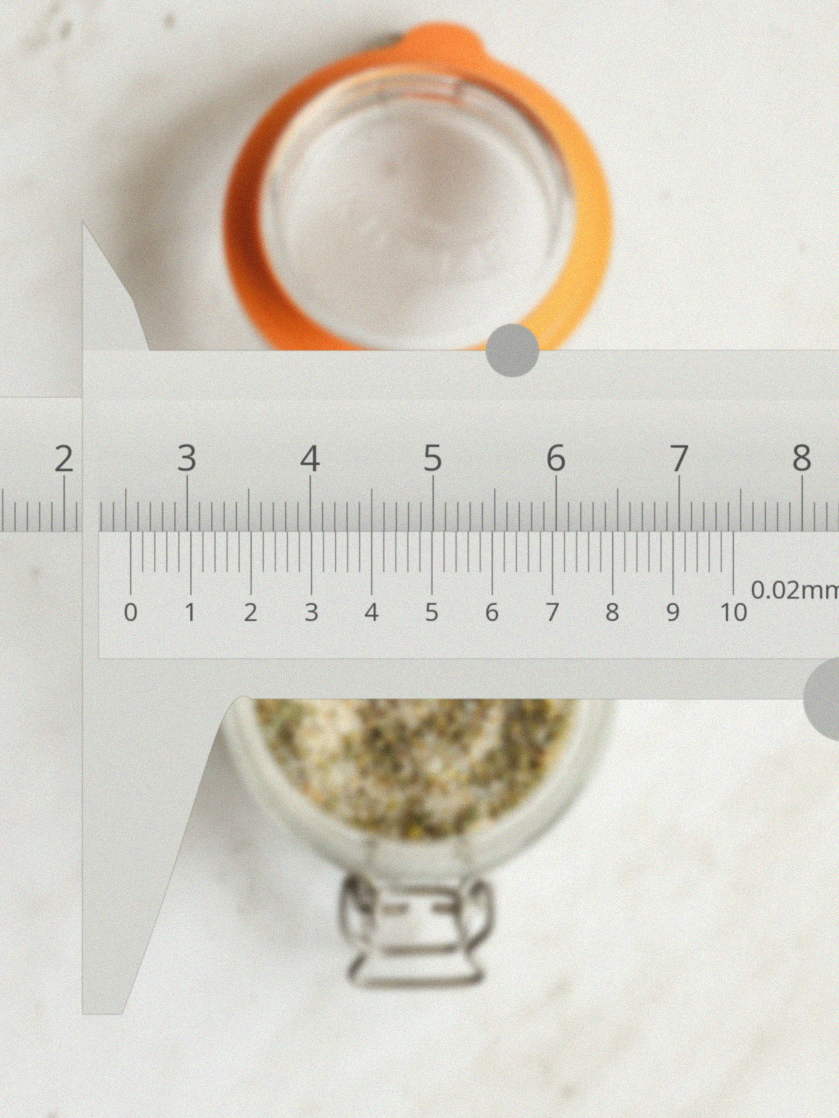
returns 25.4,mm
